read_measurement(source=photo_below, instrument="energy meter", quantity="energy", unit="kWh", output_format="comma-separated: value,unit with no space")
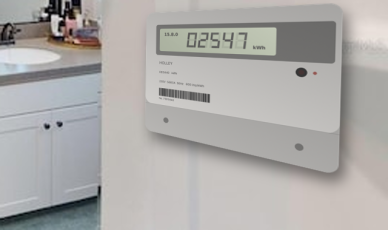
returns 2547,kWh
